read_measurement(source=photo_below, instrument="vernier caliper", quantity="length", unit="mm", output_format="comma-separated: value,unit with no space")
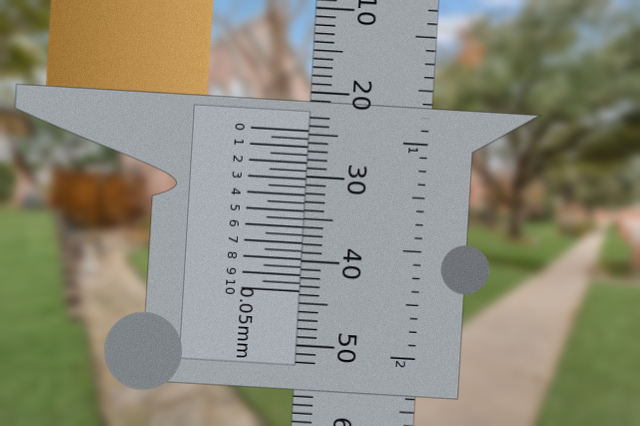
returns 24.6,mm
